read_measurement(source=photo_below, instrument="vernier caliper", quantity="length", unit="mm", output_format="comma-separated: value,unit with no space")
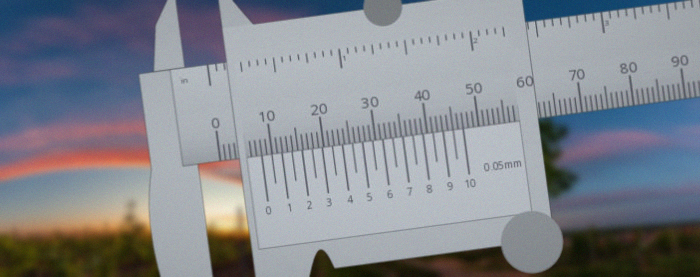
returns 8.0,mm
